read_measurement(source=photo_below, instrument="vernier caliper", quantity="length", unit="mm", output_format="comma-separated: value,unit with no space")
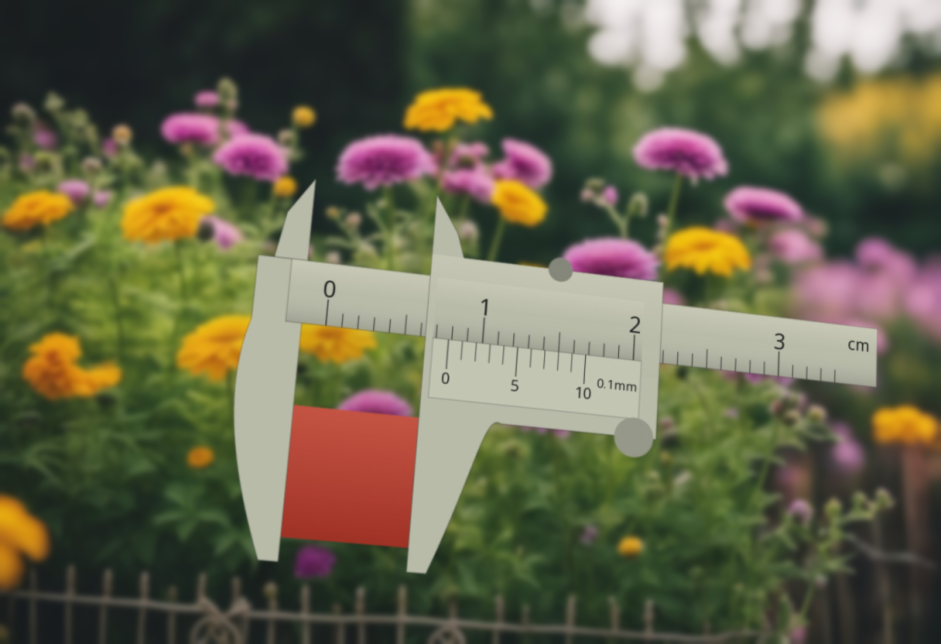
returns 7.8,mm
